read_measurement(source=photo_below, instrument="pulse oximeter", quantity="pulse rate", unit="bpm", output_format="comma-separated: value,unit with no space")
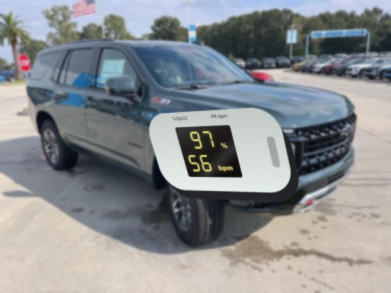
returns 56,bpm
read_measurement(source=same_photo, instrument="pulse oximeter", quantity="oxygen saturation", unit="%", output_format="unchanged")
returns 97,%
